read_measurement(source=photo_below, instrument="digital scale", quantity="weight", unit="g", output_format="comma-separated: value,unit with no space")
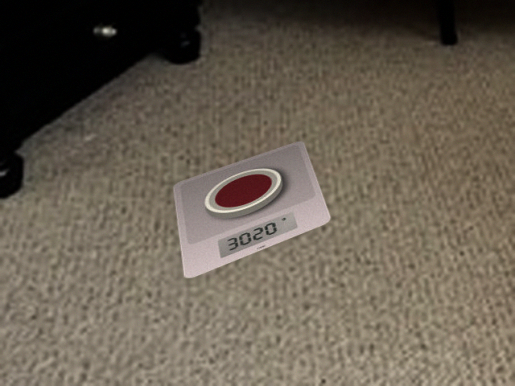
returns 3020,g
